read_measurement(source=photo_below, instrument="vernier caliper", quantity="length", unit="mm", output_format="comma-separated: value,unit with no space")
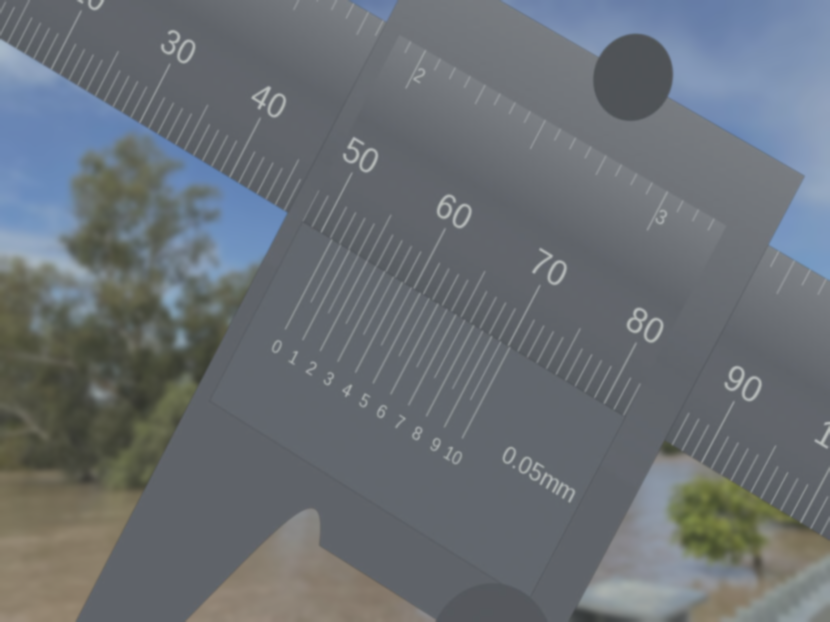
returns 51.2,mm
